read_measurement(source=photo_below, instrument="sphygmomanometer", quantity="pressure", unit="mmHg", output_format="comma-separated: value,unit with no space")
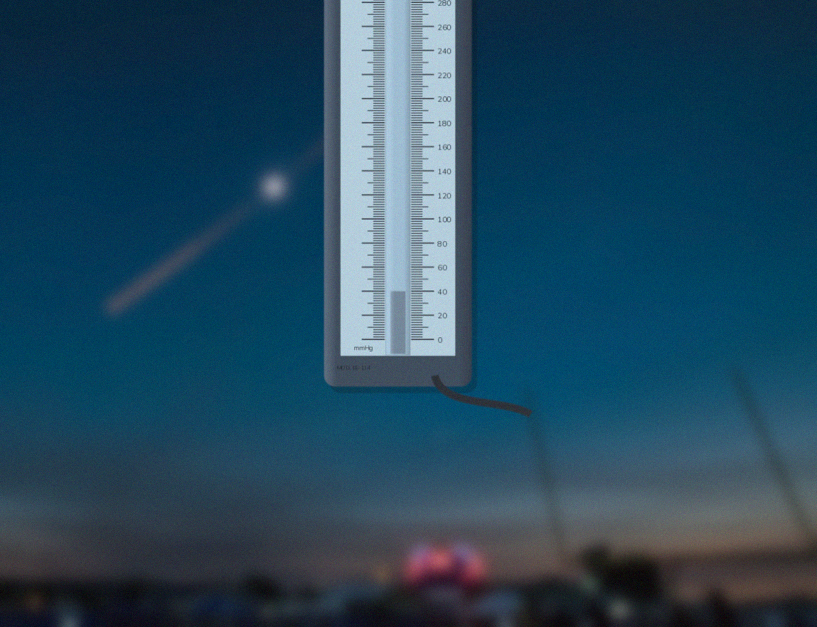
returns 40,mmHg
